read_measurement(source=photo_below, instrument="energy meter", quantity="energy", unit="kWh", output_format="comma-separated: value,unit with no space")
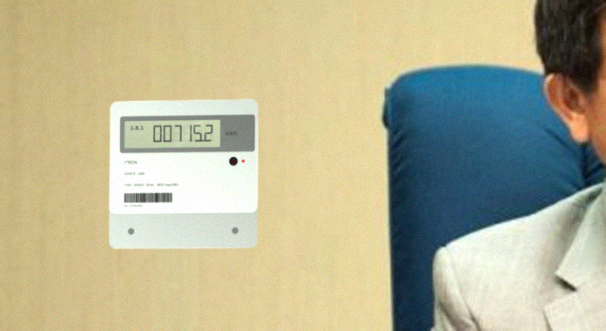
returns 715.2,kWh
